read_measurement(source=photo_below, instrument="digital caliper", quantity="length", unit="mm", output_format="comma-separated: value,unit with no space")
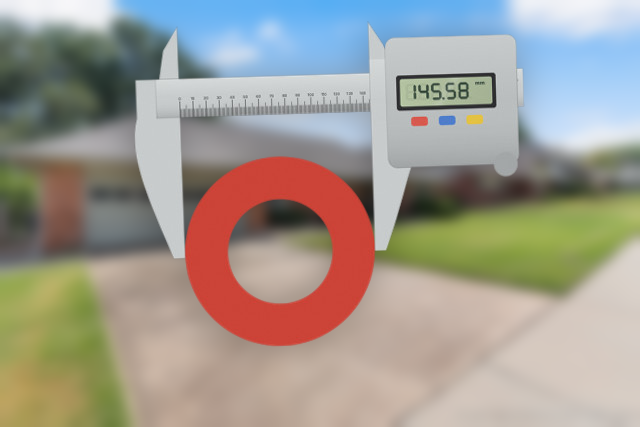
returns 145.58,mm
